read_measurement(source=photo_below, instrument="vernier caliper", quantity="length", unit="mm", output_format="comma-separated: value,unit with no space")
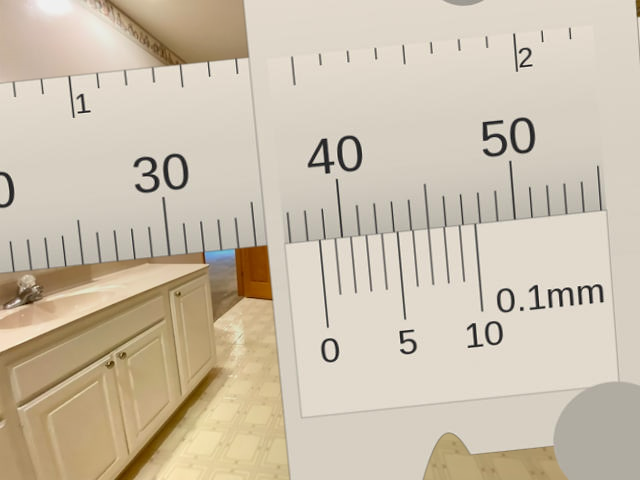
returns 38.7,mm
